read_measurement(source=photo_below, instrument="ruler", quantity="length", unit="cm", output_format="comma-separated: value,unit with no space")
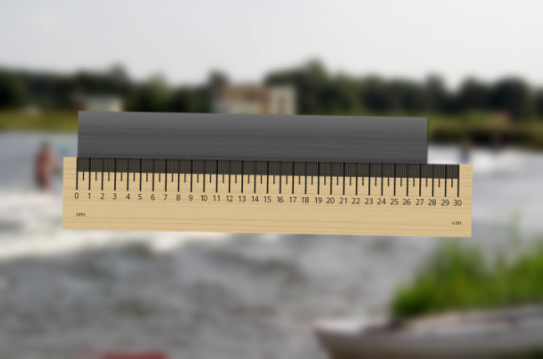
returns 27.5,cm
